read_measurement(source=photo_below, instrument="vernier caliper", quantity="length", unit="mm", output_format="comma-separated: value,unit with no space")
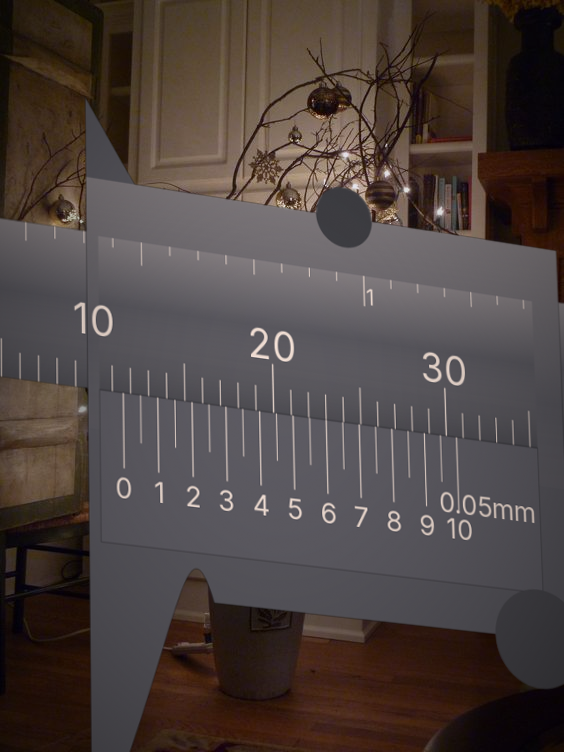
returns 11.6,mm
